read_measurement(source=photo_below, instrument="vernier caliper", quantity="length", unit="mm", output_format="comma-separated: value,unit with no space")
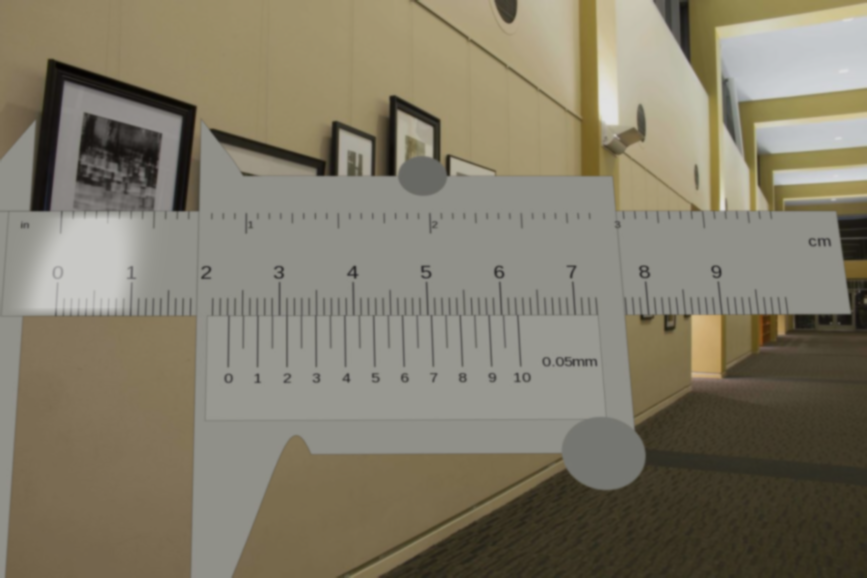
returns 23.2,mm
